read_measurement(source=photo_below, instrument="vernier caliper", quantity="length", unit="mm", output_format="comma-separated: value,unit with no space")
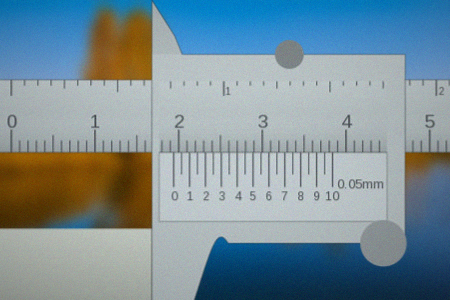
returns 19.4,mm
